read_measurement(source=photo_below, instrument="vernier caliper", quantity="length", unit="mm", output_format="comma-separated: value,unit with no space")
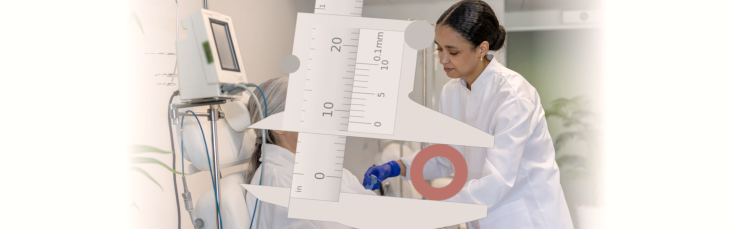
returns 8.4,mm
